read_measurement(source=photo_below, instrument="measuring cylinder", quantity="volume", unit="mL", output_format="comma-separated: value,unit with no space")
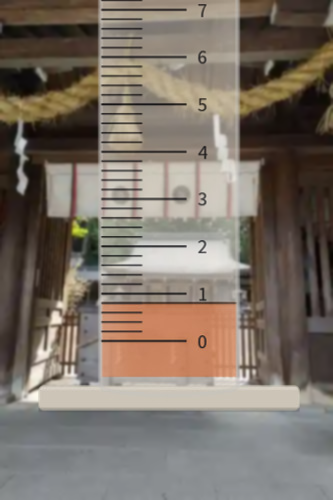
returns 0.8,mL
